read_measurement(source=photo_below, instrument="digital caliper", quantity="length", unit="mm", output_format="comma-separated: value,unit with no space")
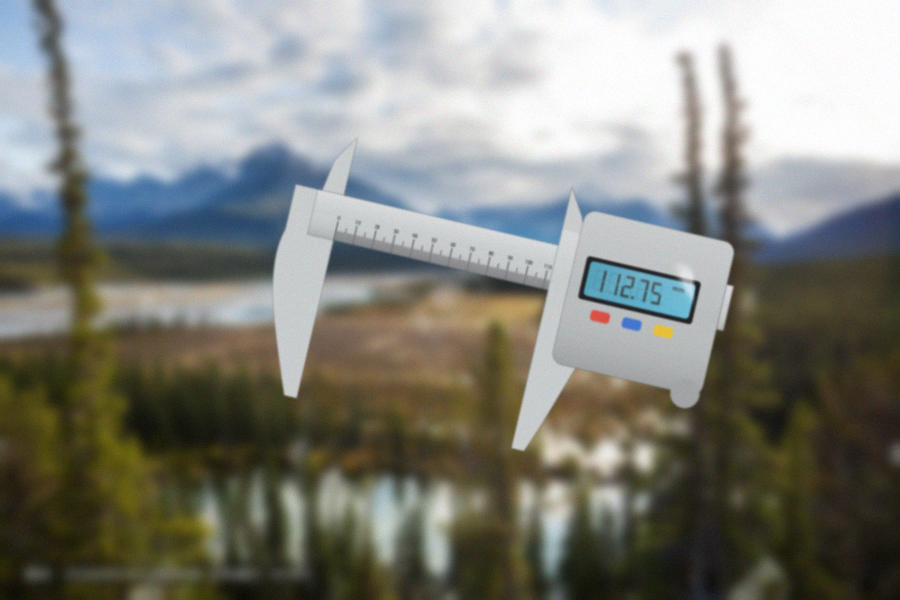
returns 112.75,mm
